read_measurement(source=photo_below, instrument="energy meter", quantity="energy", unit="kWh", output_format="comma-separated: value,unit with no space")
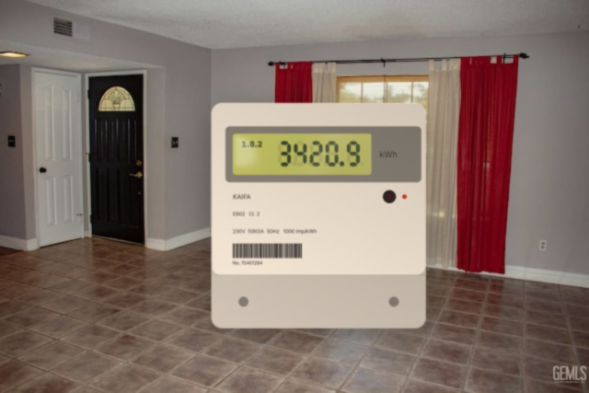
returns 3420.9,kWh
